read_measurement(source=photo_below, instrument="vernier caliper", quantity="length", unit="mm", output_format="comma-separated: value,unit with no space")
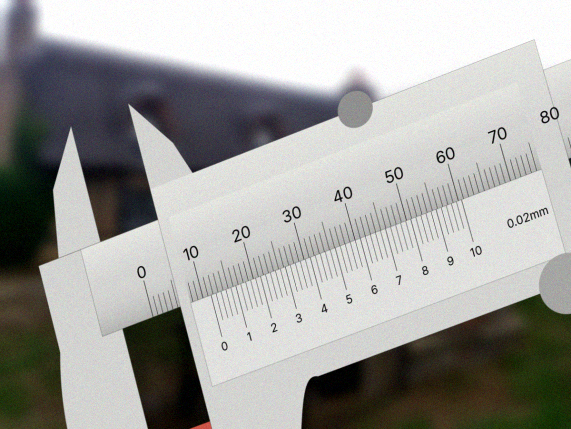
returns 11.6,mm
